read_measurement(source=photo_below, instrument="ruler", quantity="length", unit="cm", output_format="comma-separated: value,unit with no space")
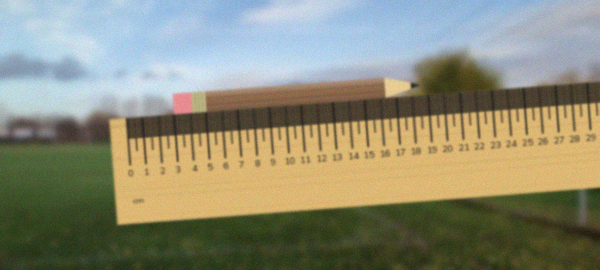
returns 15.5,cm
